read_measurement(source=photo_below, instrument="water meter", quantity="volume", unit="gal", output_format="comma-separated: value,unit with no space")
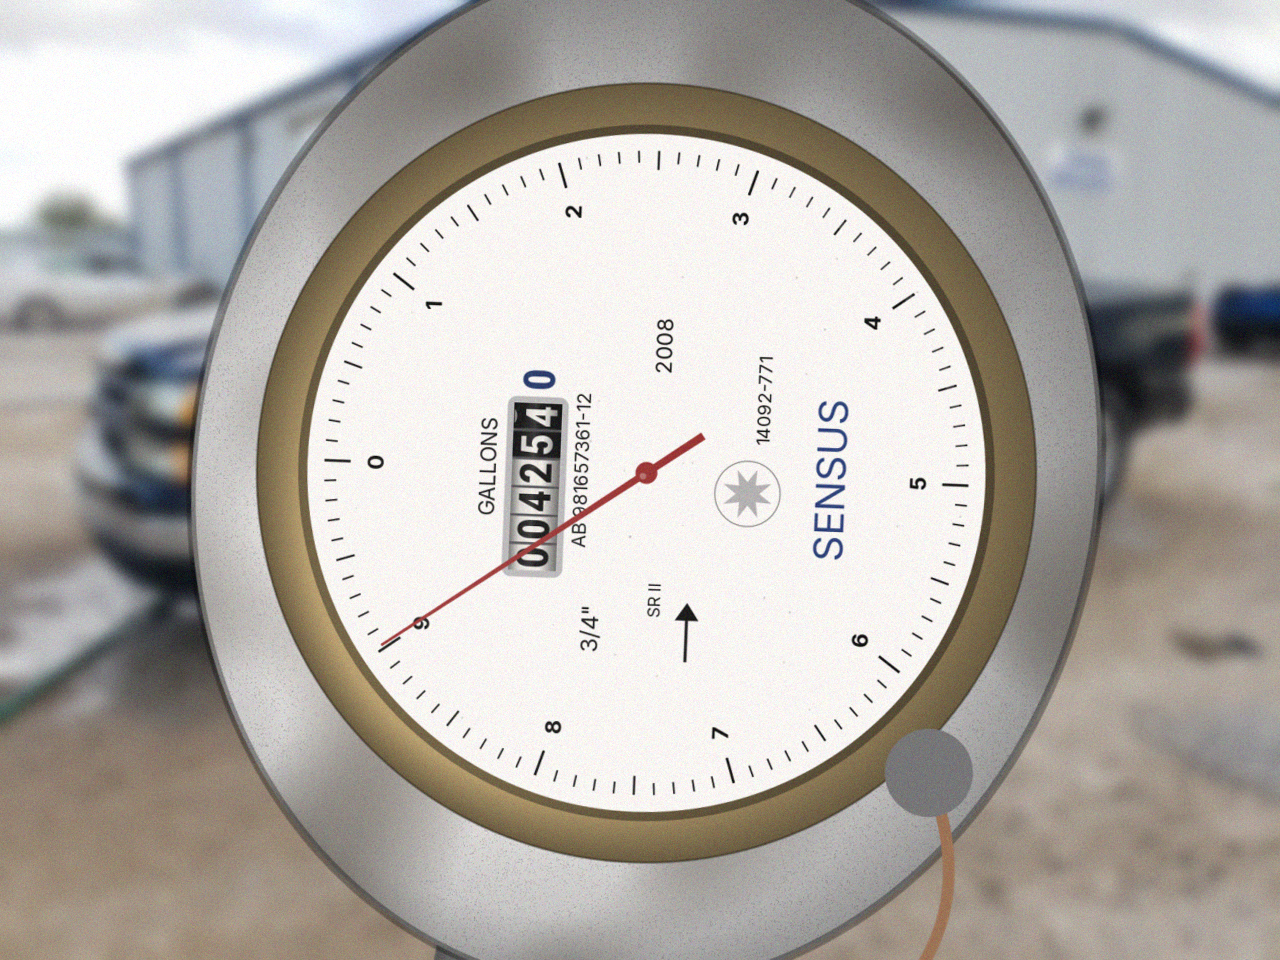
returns 42539.0,gal
